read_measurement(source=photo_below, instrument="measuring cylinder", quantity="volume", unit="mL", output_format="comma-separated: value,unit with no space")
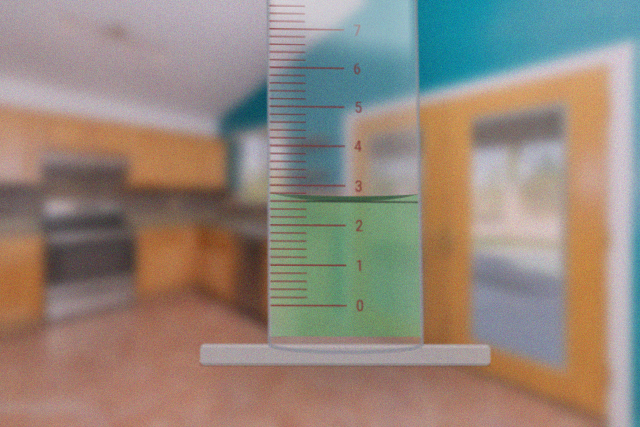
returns 2.6,mL
